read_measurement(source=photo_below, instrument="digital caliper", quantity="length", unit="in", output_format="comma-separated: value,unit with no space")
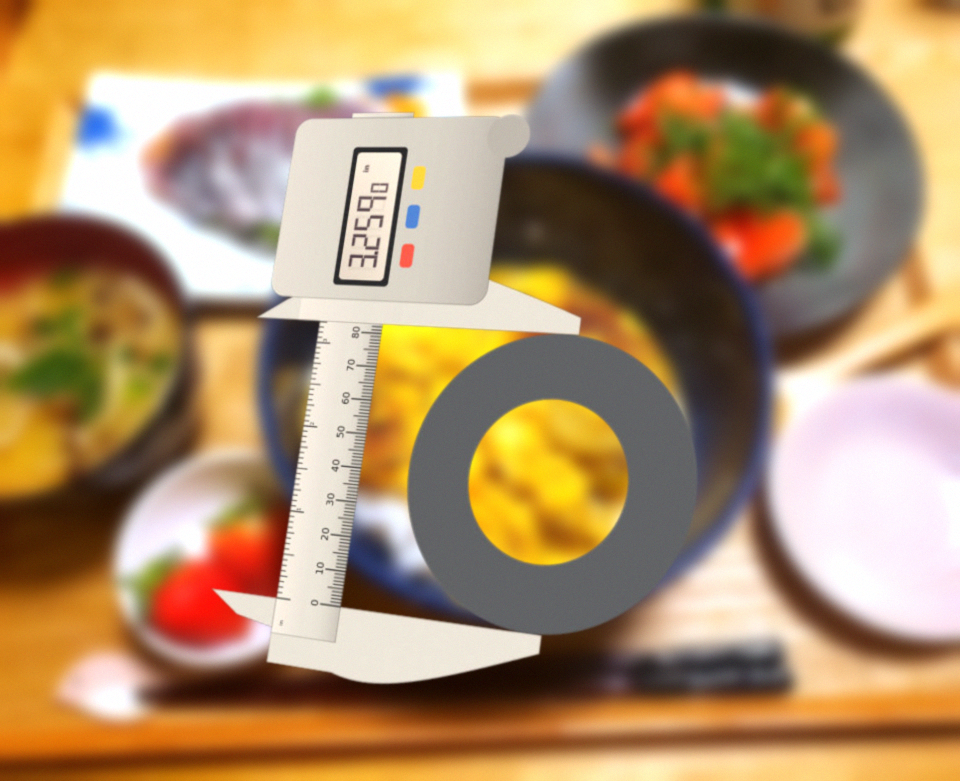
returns 3.2590,in
